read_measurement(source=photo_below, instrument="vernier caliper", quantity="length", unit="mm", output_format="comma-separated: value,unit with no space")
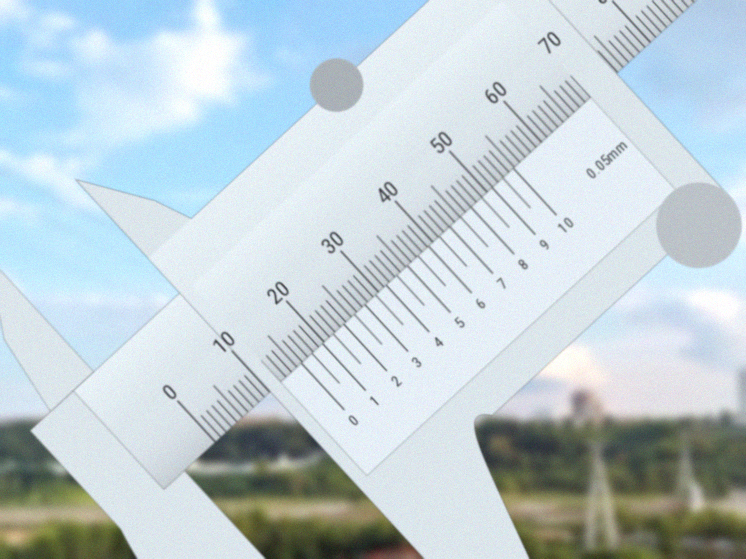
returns 15.8,mm
